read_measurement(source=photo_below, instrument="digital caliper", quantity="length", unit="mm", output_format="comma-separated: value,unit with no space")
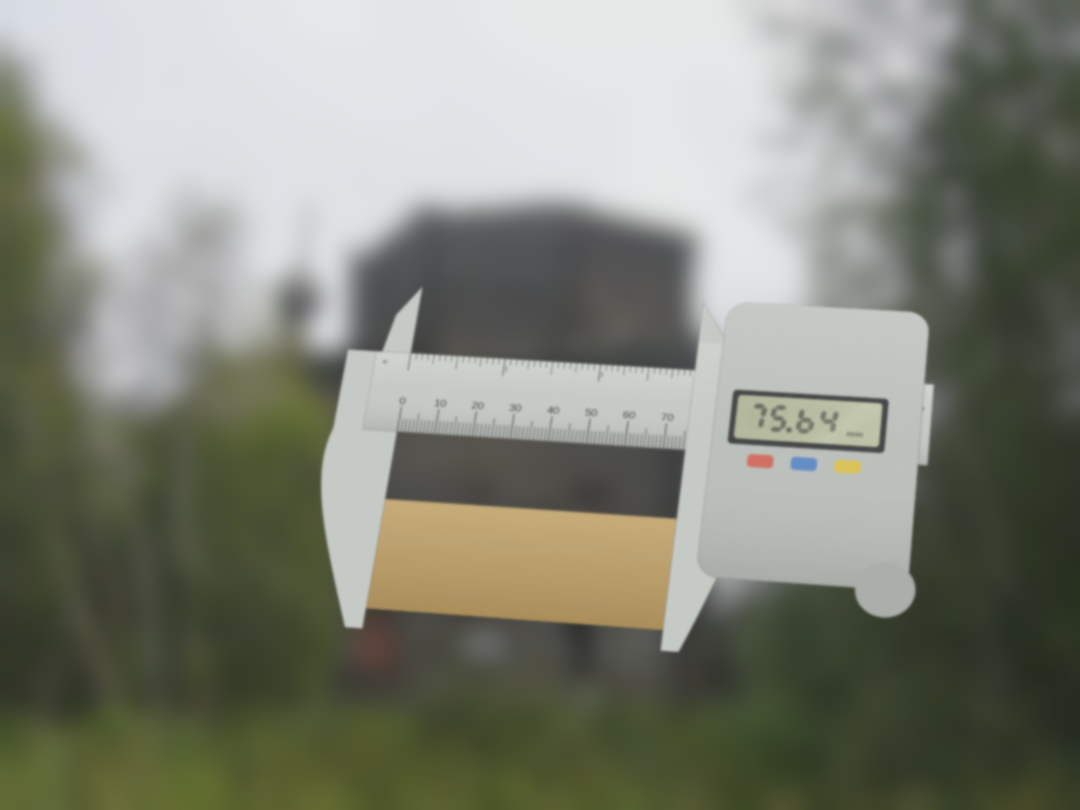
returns 75.64,mm
